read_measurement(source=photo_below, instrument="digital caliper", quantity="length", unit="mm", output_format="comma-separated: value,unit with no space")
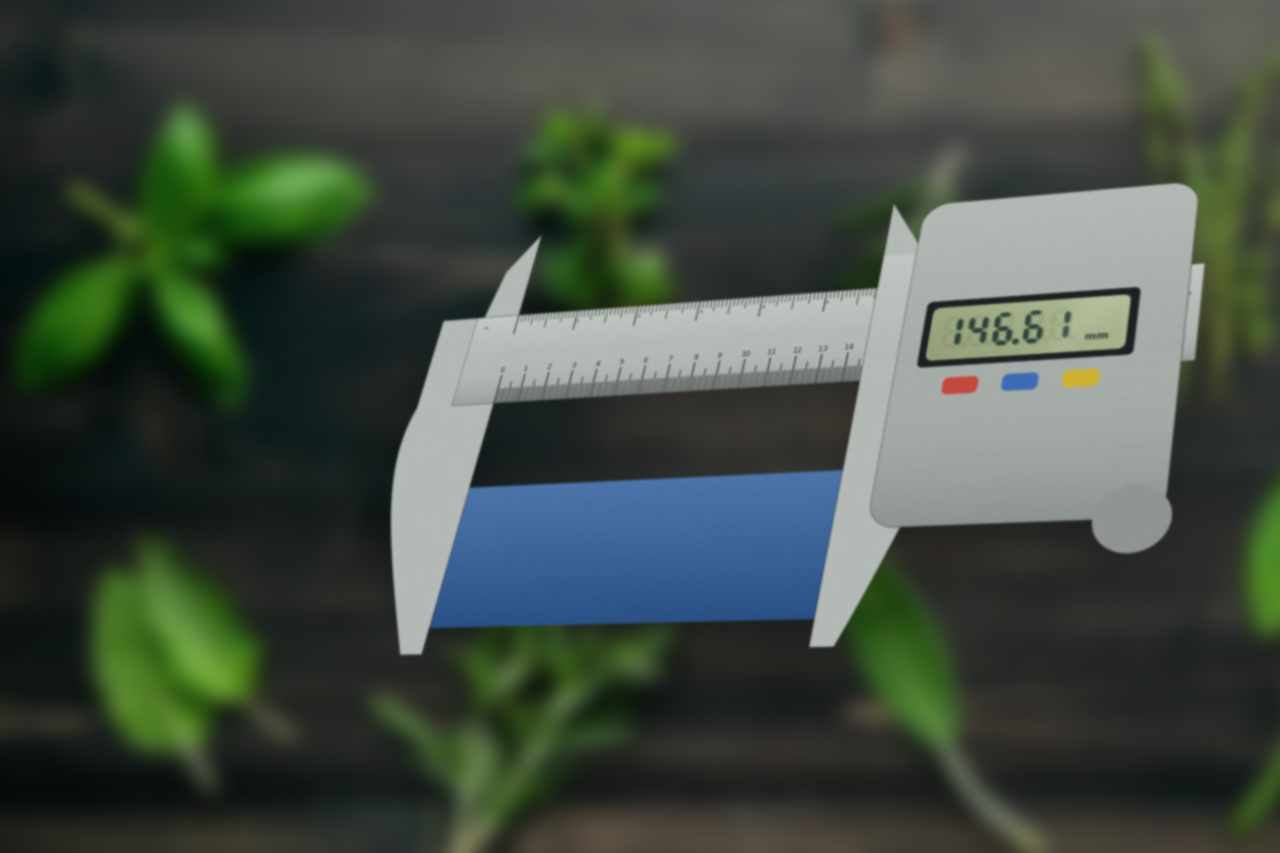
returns 146.61,mm
